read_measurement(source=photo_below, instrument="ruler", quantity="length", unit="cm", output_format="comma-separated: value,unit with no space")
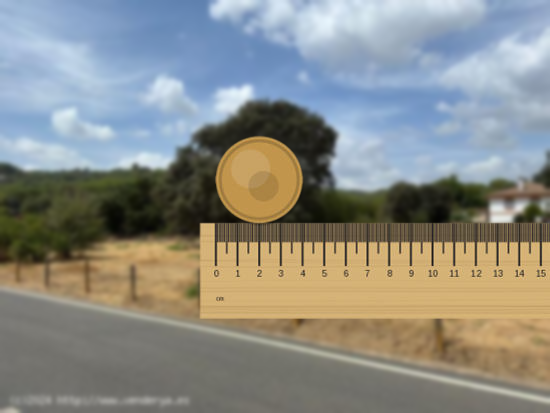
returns 4,cm
